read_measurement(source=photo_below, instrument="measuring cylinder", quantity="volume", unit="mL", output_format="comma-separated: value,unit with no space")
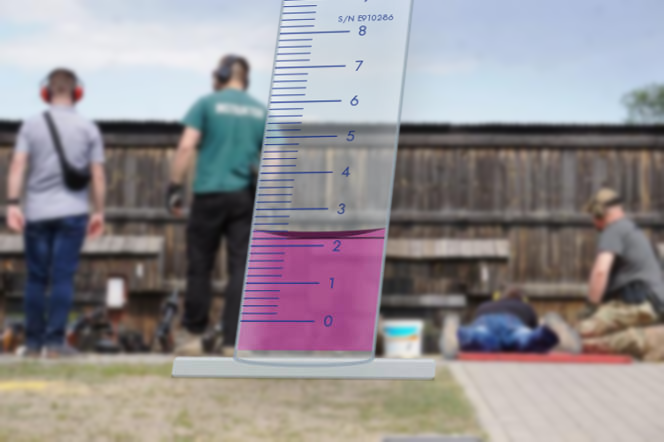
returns 2.2,mL
